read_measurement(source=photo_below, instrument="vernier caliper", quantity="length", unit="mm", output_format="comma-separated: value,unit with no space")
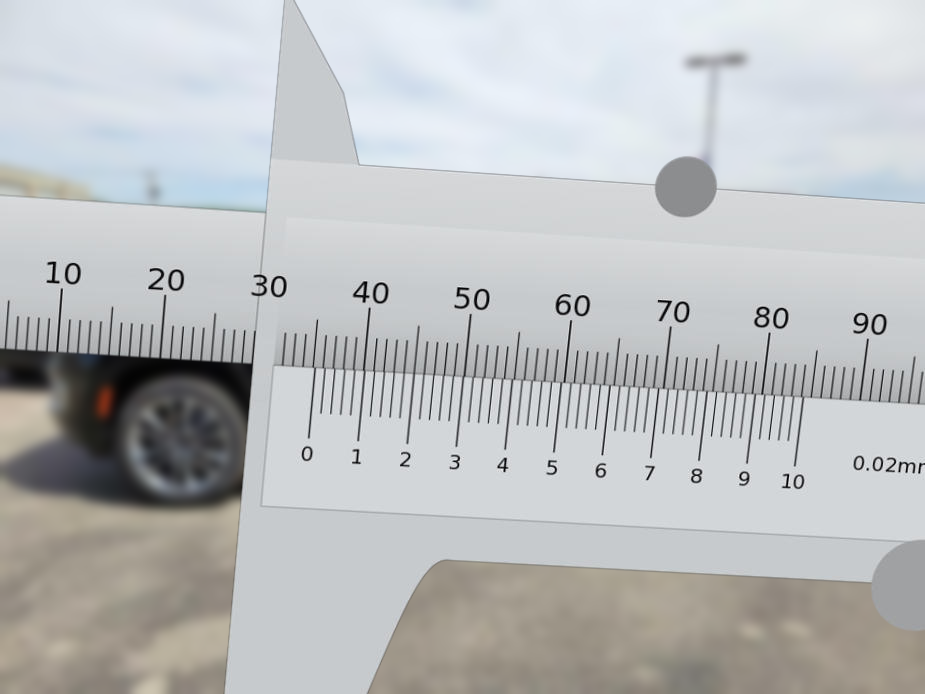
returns 35.2,mm
